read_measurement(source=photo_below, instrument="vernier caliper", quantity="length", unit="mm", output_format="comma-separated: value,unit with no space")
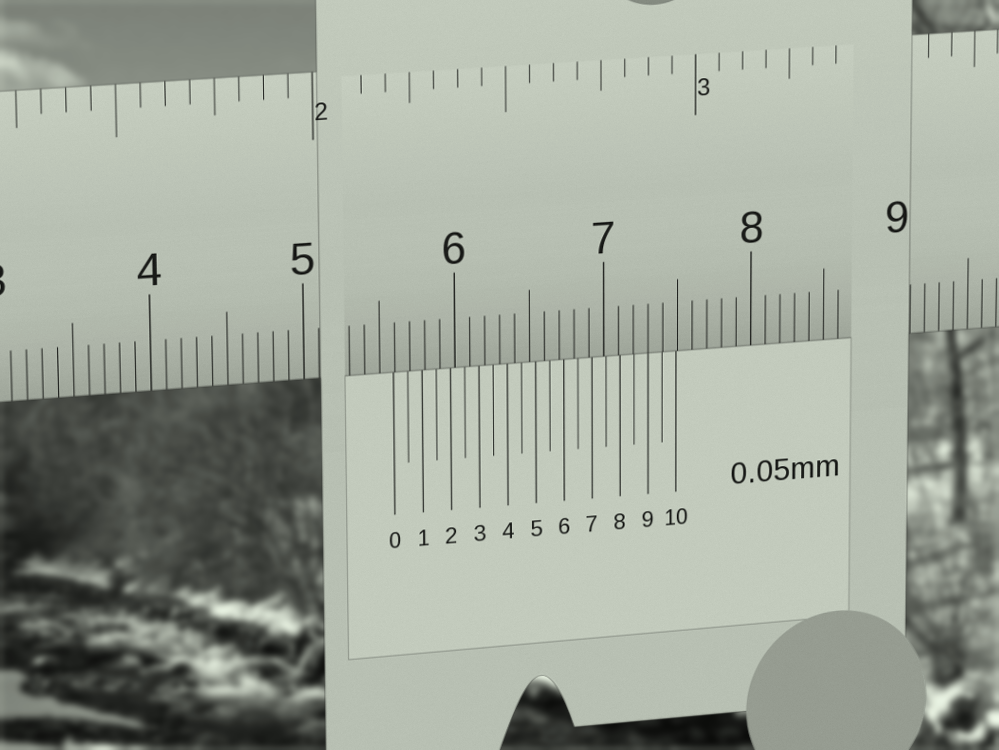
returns 55.9,mm
